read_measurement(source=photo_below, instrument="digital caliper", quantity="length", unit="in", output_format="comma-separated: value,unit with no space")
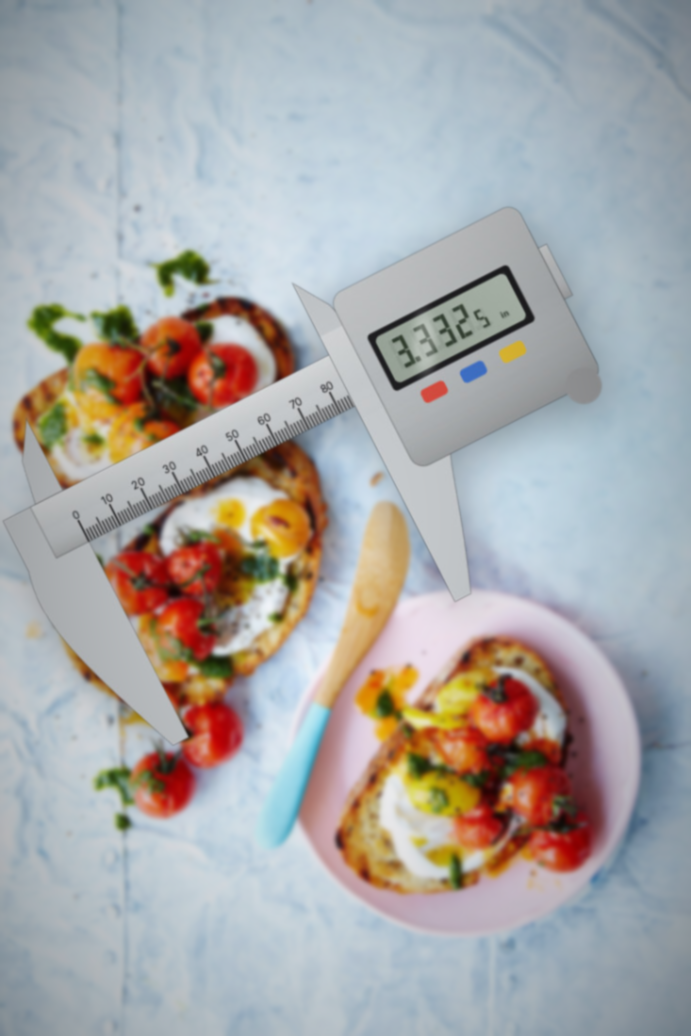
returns 3.3325,in
